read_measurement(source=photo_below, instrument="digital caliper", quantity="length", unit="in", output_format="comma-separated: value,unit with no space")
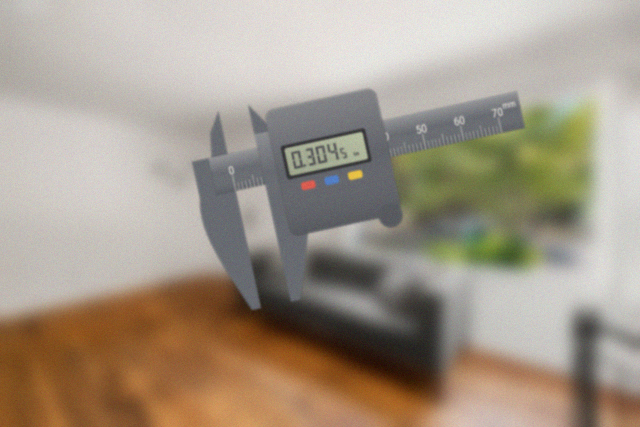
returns 0.3045,in
